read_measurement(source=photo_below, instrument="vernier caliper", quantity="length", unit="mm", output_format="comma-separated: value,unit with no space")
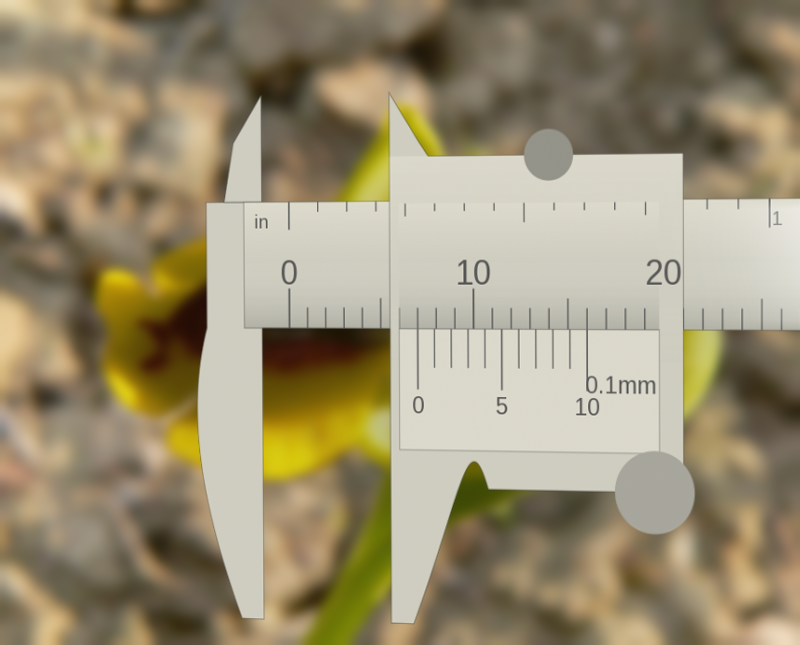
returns 7.0,mm
